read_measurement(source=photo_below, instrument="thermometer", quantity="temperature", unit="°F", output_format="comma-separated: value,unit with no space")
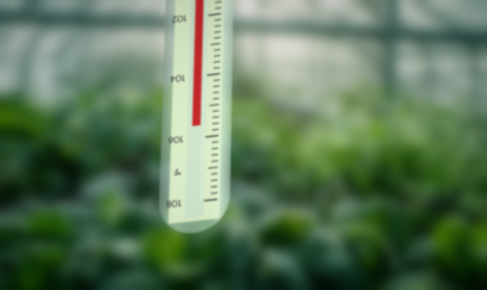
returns 105.6,°F
